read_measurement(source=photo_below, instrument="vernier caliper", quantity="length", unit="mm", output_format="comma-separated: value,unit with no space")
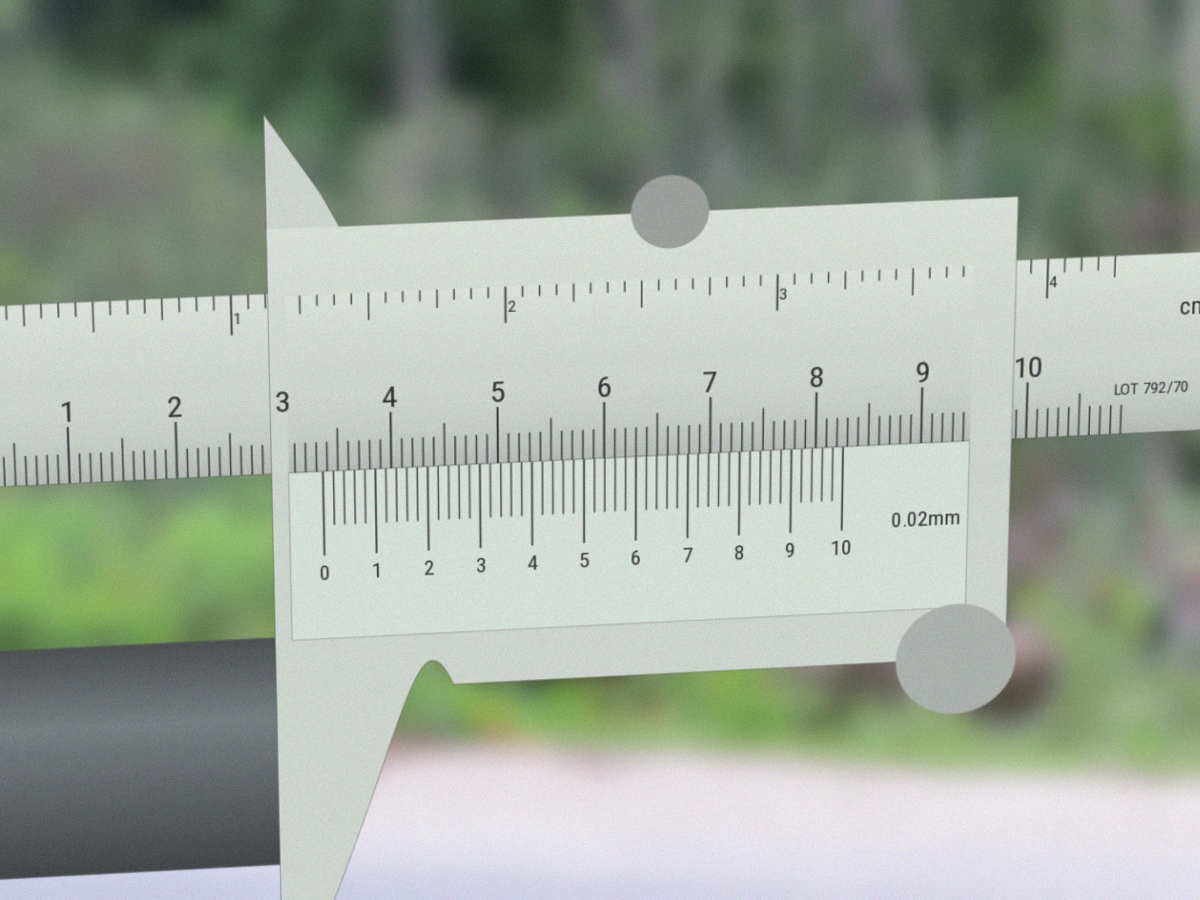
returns 33.6,mm
